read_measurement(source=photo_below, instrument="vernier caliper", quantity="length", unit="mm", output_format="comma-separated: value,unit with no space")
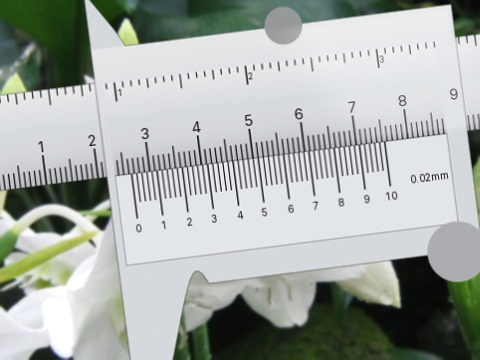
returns 26.5,mm
